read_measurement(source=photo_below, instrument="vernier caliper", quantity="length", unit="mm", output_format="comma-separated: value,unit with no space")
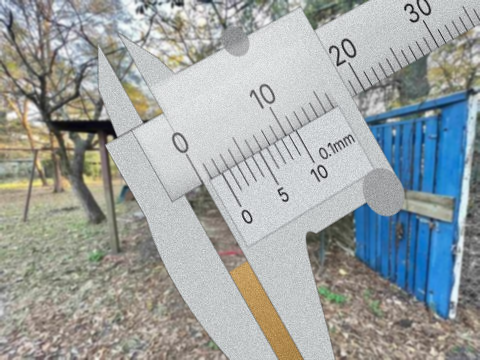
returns 2.2,mm
